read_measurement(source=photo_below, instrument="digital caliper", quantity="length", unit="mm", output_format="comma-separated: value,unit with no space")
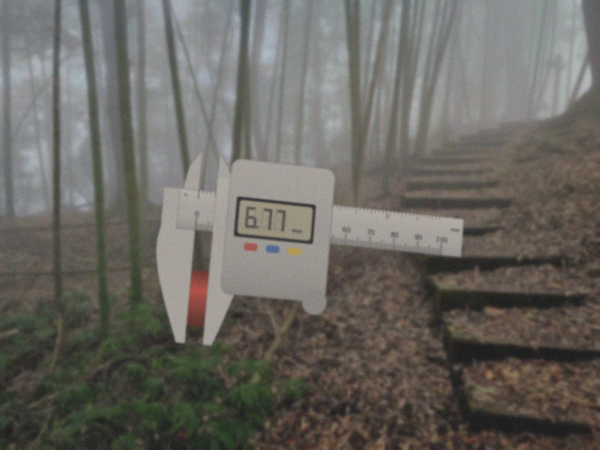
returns 6.77,mm
